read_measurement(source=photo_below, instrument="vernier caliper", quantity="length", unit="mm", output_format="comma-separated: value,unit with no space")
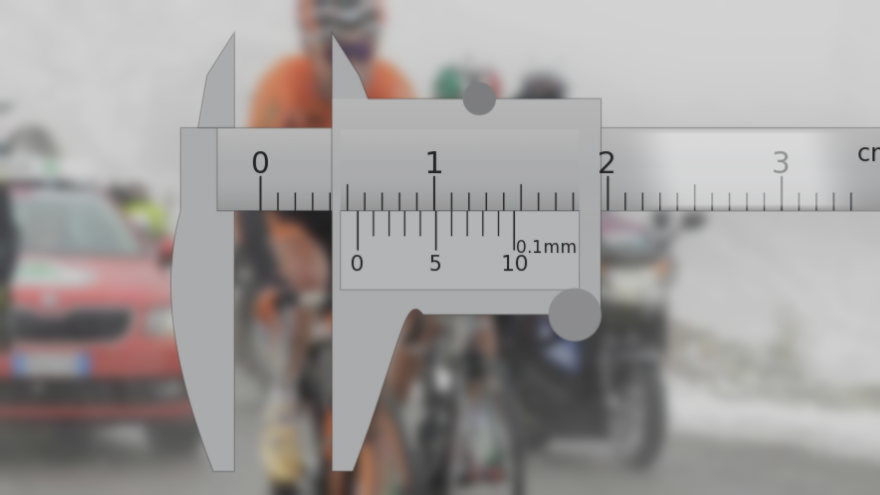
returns 5.6,mm
